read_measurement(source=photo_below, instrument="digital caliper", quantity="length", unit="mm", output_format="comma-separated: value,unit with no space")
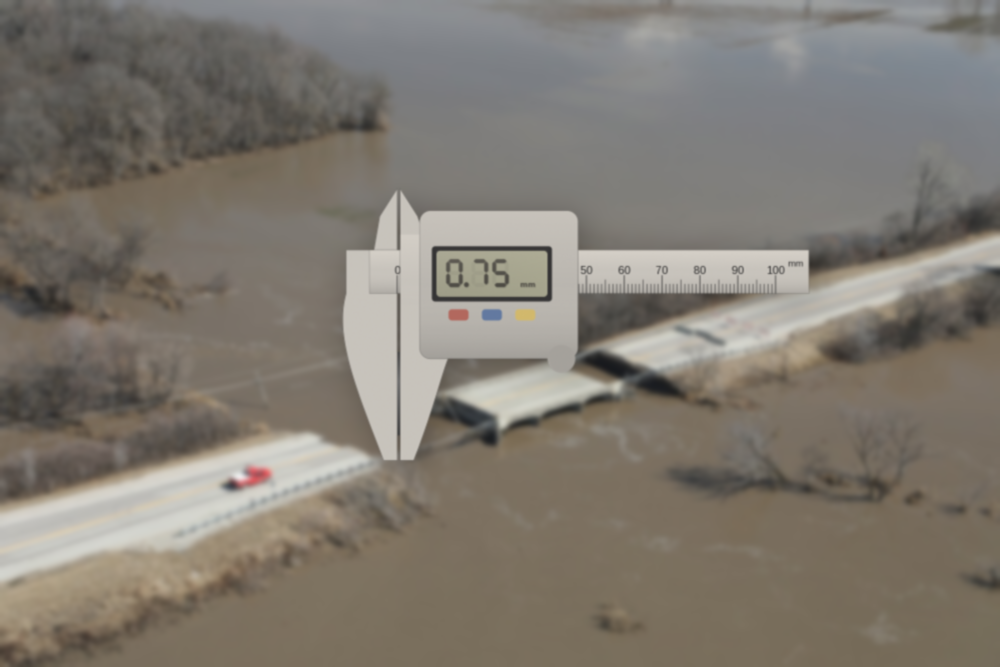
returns 0.75,mm
